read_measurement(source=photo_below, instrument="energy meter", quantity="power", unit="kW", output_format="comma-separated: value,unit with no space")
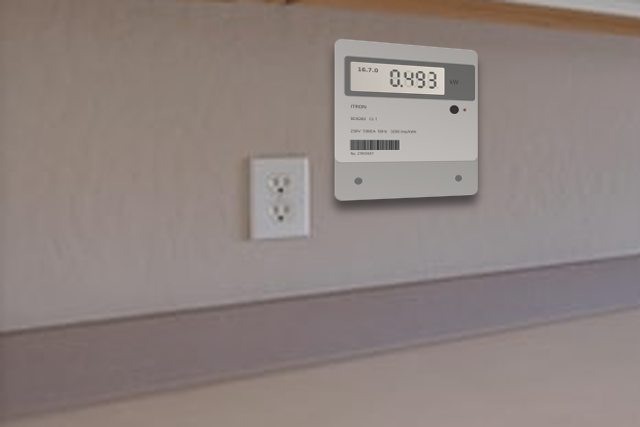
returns 0.493,kW
